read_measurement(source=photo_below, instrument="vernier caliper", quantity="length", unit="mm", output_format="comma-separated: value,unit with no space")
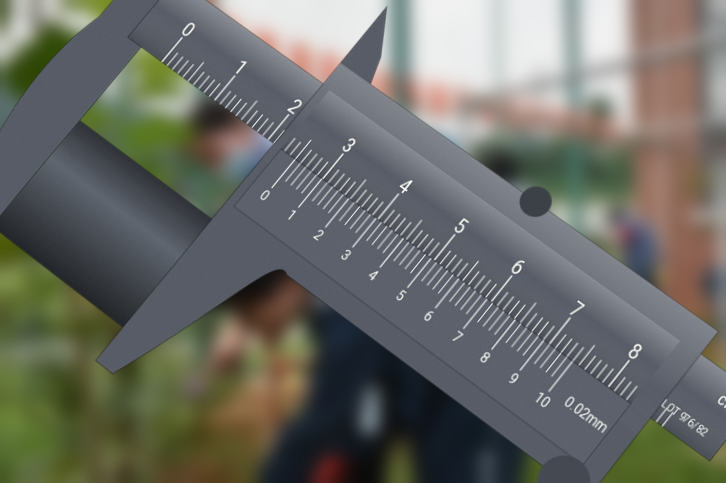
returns 25.0,mm
